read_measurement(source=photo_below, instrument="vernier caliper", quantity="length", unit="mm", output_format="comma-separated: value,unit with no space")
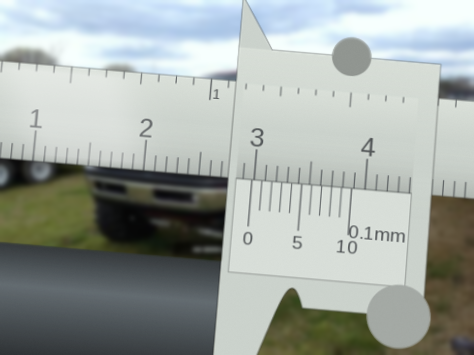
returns 29.8,mm
